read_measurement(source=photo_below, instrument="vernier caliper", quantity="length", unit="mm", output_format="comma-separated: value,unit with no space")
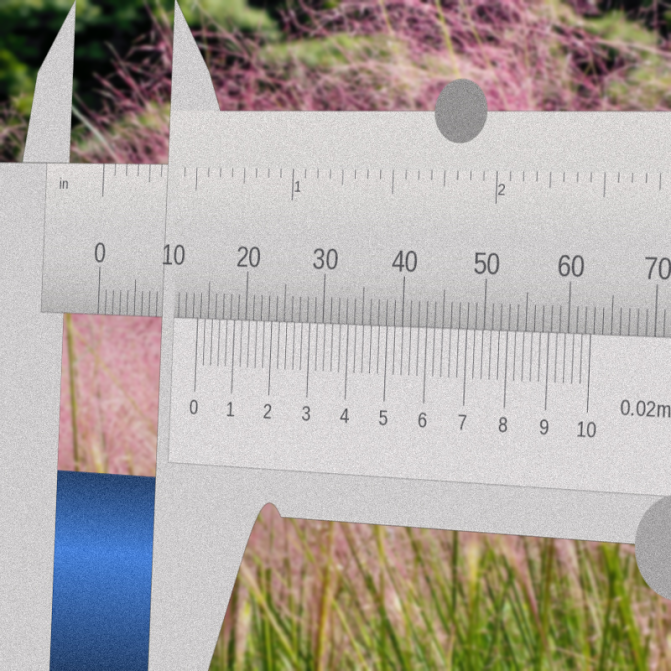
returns 13.6,mm
